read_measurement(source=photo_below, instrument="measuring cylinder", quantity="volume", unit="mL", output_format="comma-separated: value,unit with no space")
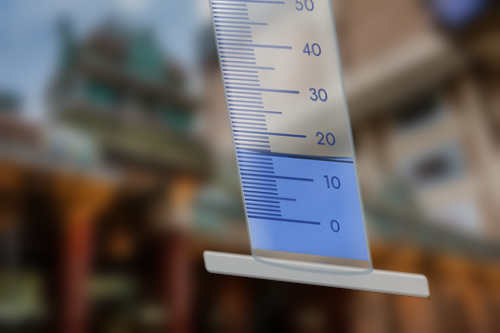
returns 15,mL
